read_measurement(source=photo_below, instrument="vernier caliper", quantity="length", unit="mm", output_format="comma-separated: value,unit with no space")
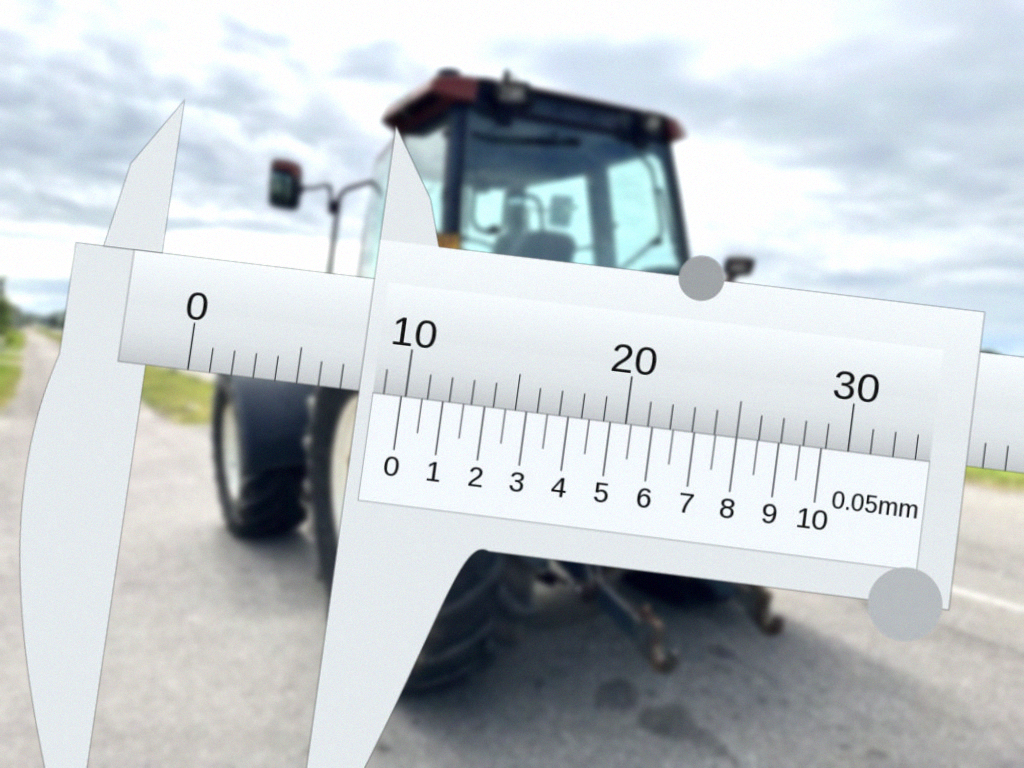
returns 9.8,mm
